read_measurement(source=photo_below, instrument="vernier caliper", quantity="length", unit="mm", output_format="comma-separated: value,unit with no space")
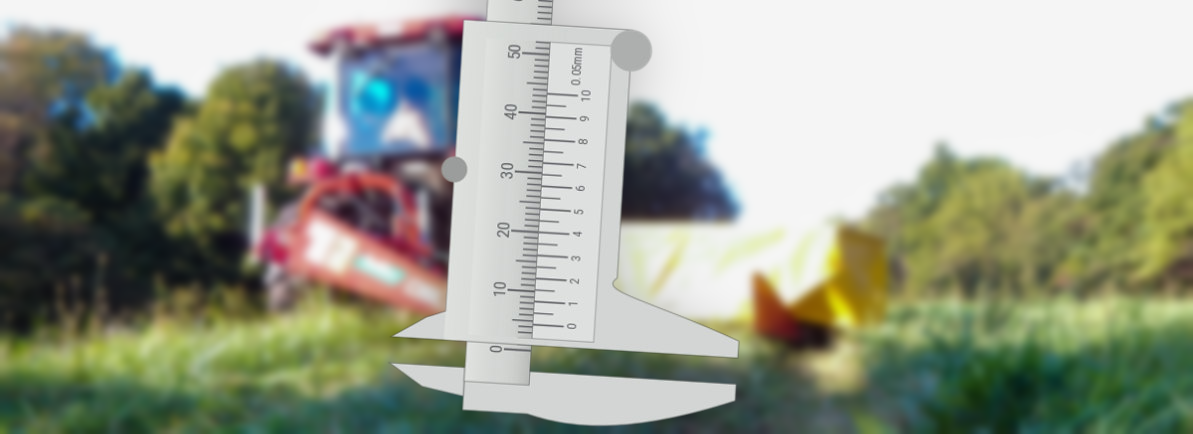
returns 4.4,mm
